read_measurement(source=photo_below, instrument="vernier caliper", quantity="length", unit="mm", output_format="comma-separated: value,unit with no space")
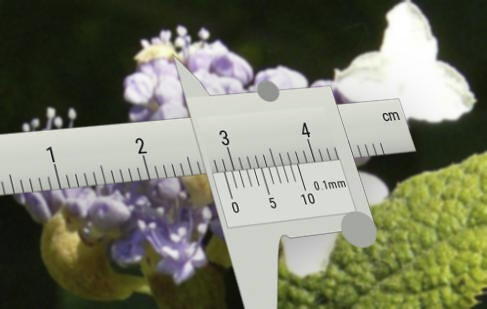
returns 28.8,mm
